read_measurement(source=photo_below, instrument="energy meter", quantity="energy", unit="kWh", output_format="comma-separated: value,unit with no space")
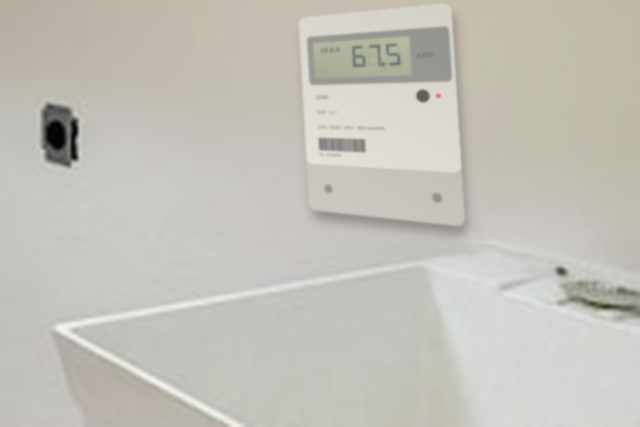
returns 67.5,kWh
